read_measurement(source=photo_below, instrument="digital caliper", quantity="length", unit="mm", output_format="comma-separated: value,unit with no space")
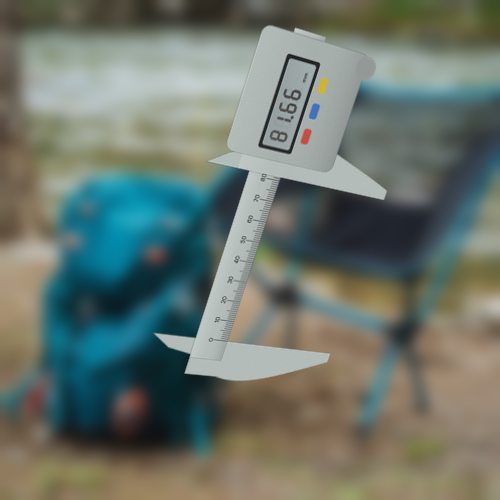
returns 81.66,mm
